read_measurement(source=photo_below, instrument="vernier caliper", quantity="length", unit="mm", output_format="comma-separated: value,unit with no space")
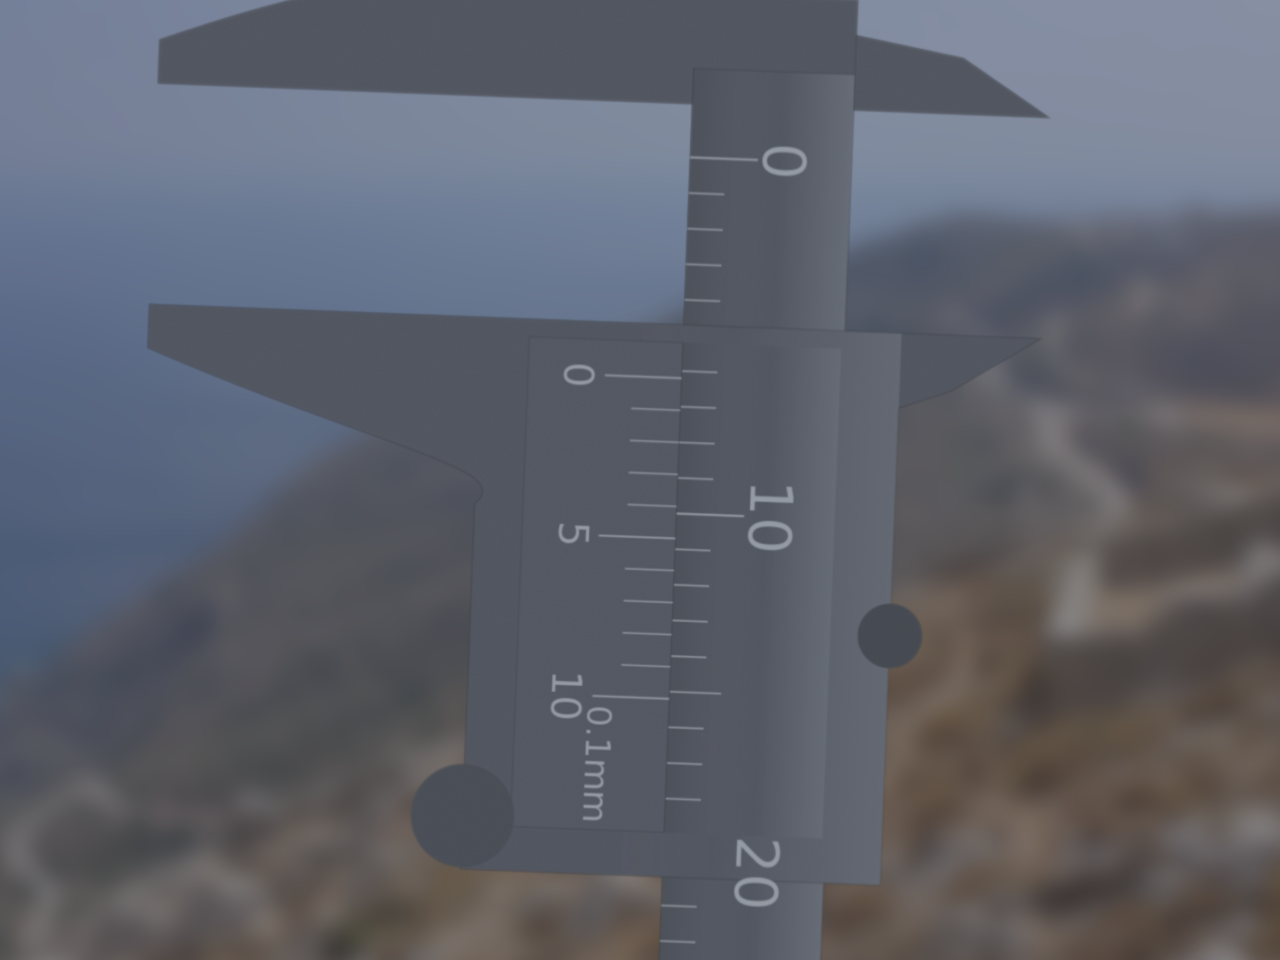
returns 6.2,mm
